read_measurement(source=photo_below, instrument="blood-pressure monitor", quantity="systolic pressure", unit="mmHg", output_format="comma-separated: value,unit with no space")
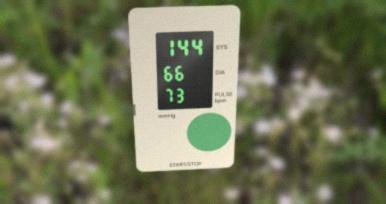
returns 144,mmHg
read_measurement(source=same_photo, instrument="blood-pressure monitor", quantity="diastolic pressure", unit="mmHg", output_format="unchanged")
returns 66,mmHg
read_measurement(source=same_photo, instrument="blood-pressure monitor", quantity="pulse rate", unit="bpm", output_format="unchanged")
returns 73,bpm
